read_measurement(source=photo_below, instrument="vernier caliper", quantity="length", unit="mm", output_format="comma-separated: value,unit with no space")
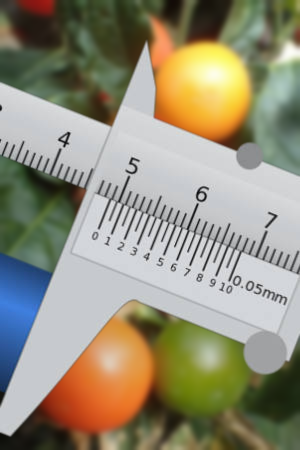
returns 48.8,mm
